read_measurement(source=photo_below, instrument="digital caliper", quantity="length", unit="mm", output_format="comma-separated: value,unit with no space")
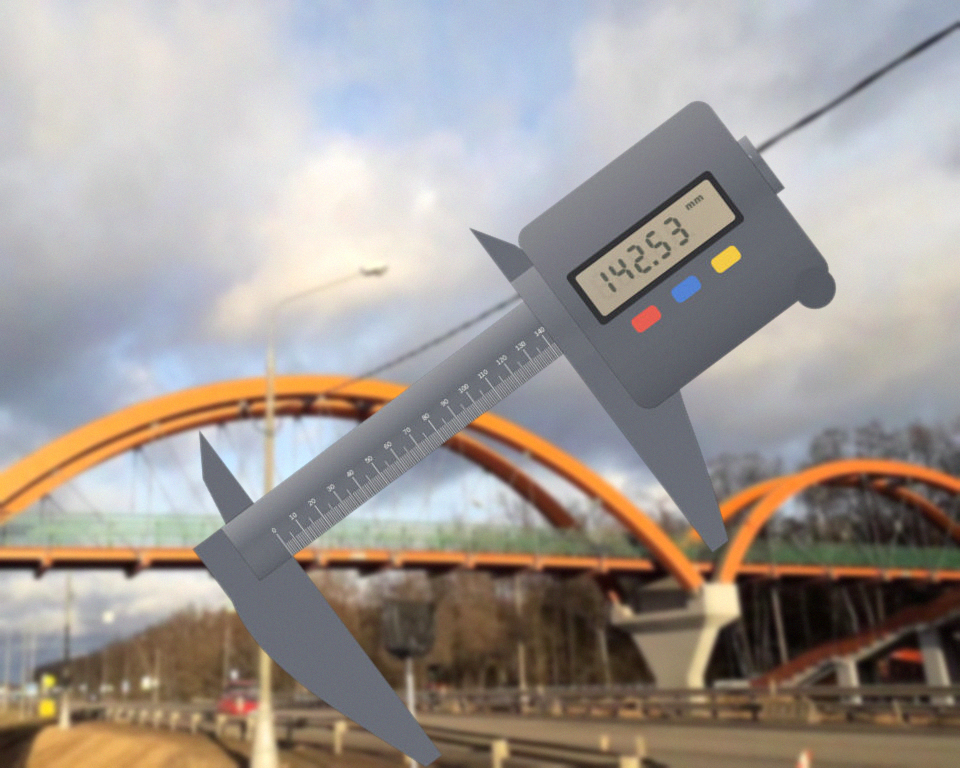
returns 142.53,mm
